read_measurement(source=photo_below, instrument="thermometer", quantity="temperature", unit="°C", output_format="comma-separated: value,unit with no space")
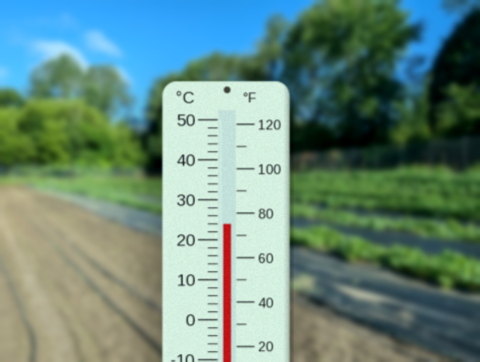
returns 24,°C
